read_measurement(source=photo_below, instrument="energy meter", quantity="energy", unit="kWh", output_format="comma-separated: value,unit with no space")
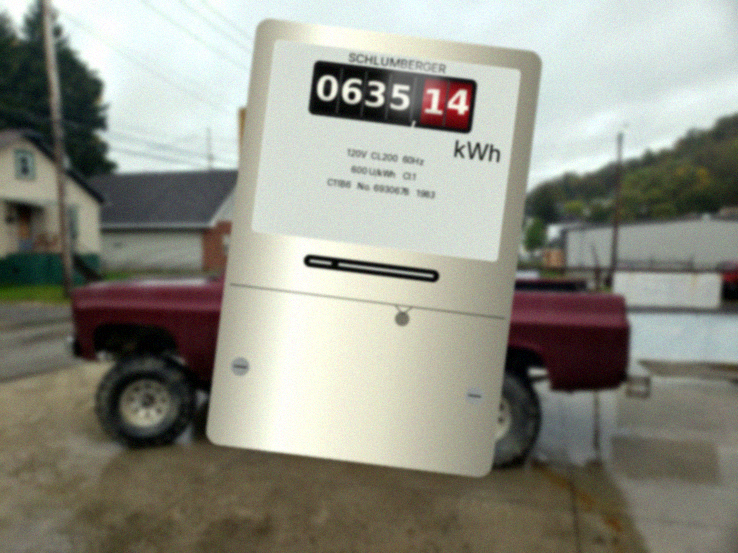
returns 635.14,kWh
